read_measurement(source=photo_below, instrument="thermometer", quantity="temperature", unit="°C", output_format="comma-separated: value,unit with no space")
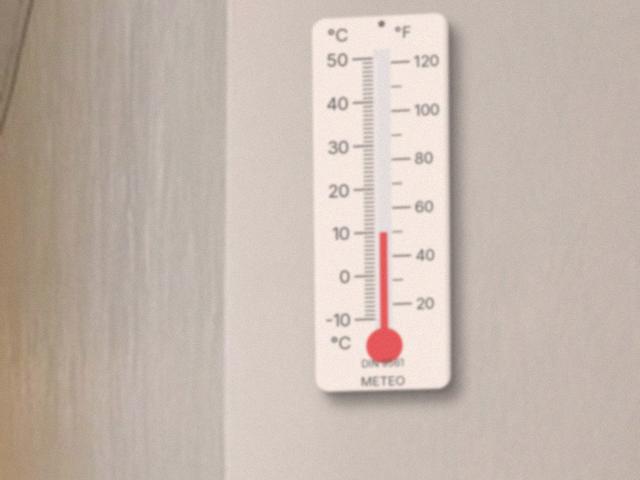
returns 10,°C
